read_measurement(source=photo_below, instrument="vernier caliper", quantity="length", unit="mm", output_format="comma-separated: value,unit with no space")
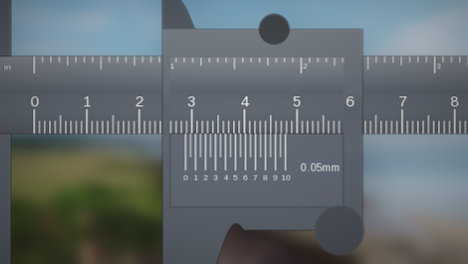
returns 28.8,mm
